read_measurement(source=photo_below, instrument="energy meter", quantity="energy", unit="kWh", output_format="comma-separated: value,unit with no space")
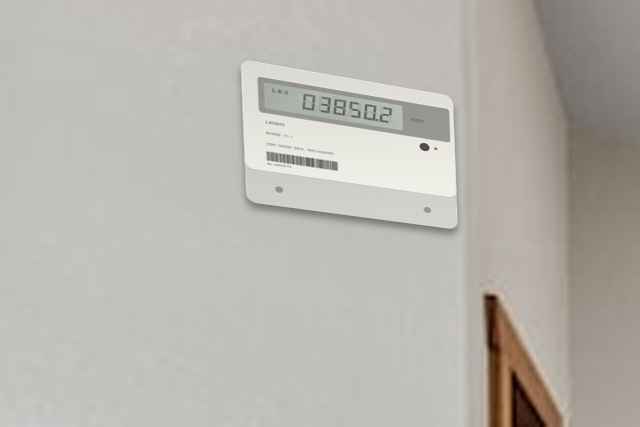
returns 3850.2,kWh
